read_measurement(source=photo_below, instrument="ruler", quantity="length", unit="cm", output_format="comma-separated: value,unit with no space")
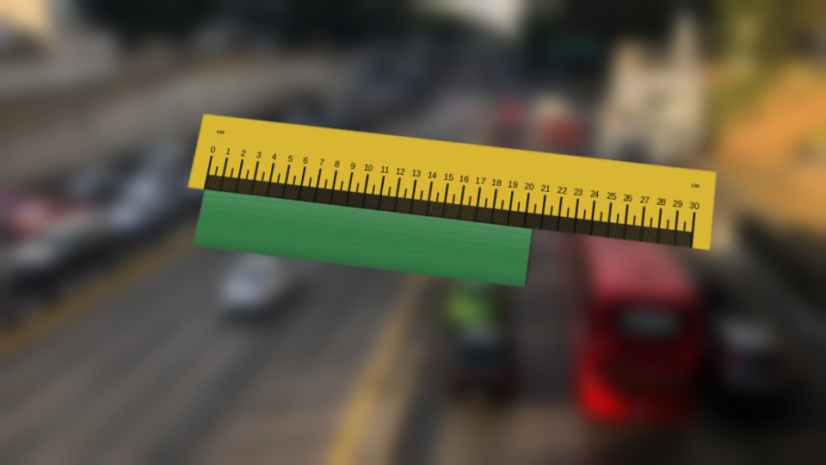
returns 20.5,cm
